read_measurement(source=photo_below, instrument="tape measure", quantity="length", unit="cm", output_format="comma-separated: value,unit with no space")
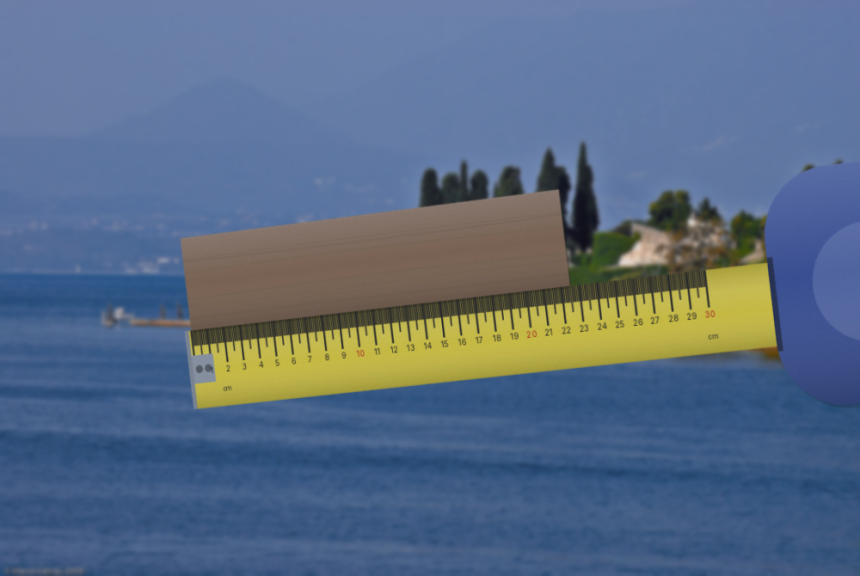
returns 22.5,cm
